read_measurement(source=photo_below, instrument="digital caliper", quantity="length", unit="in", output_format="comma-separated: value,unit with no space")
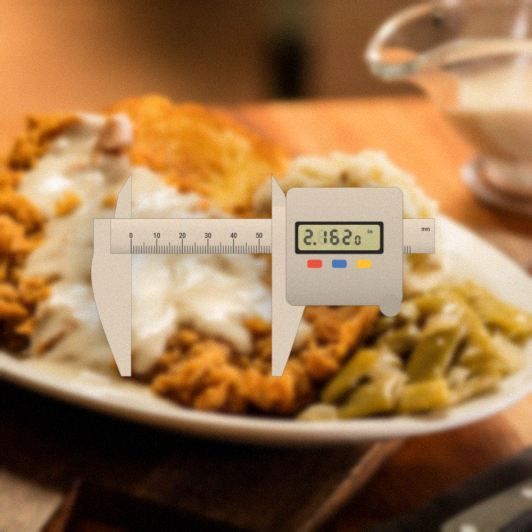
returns 2.1620,in
